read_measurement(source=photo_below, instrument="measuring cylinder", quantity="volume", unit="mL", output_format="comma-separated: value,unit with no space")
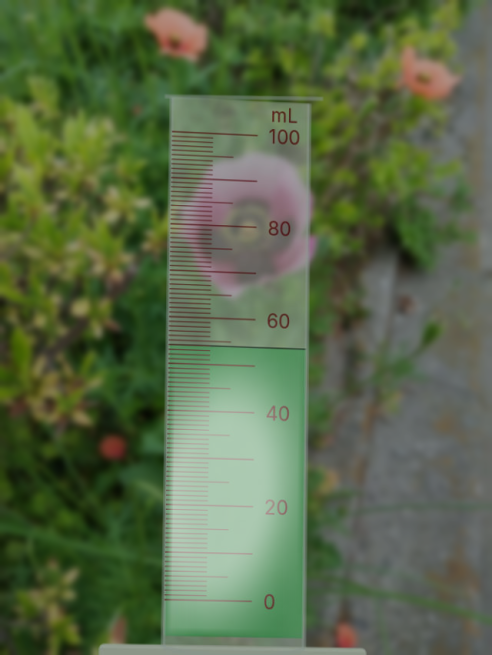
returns 54,mL
